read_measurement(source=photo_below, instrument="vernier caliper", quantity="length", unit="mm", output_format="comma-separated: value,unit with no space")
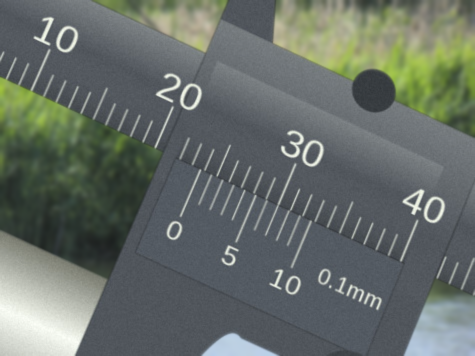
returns 23.7,mm
